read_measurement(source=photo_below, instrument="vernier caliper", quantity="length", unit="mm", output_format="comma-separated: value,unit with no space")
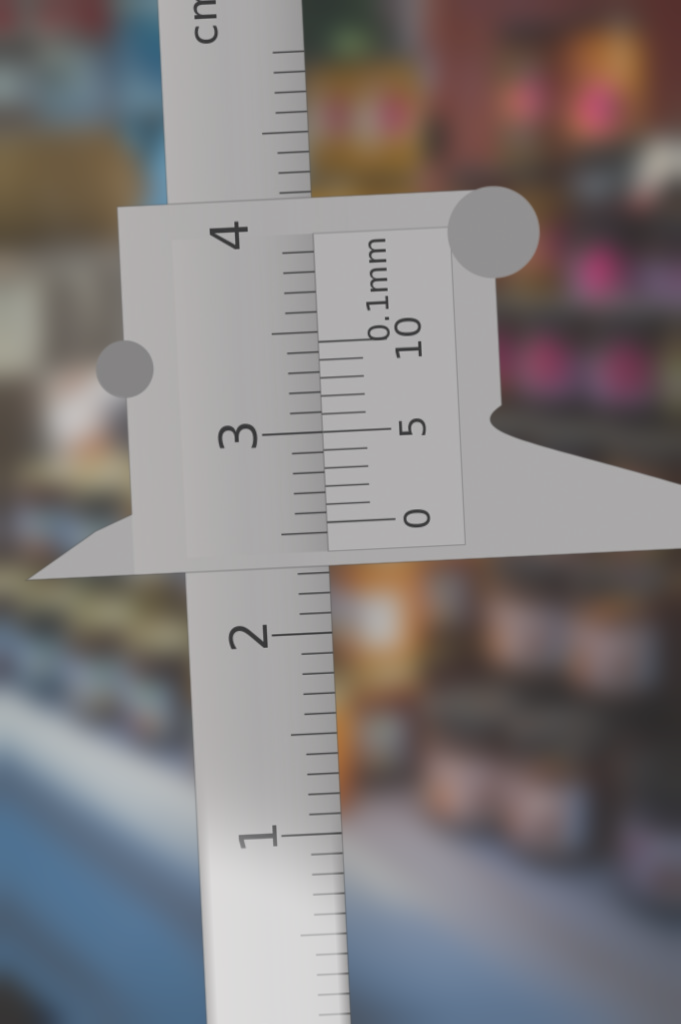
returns 25.5,mm
